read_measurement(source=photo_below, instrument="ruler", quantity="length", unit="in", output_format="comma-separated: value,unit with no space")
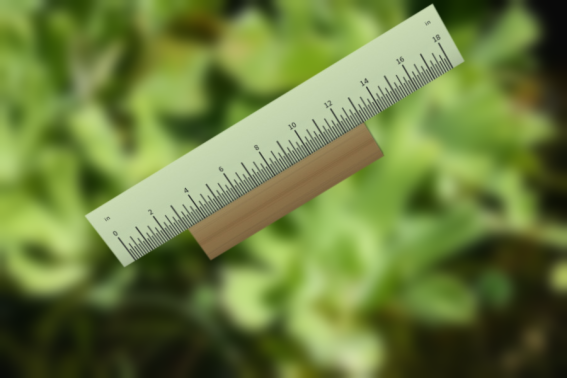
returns 10,in
